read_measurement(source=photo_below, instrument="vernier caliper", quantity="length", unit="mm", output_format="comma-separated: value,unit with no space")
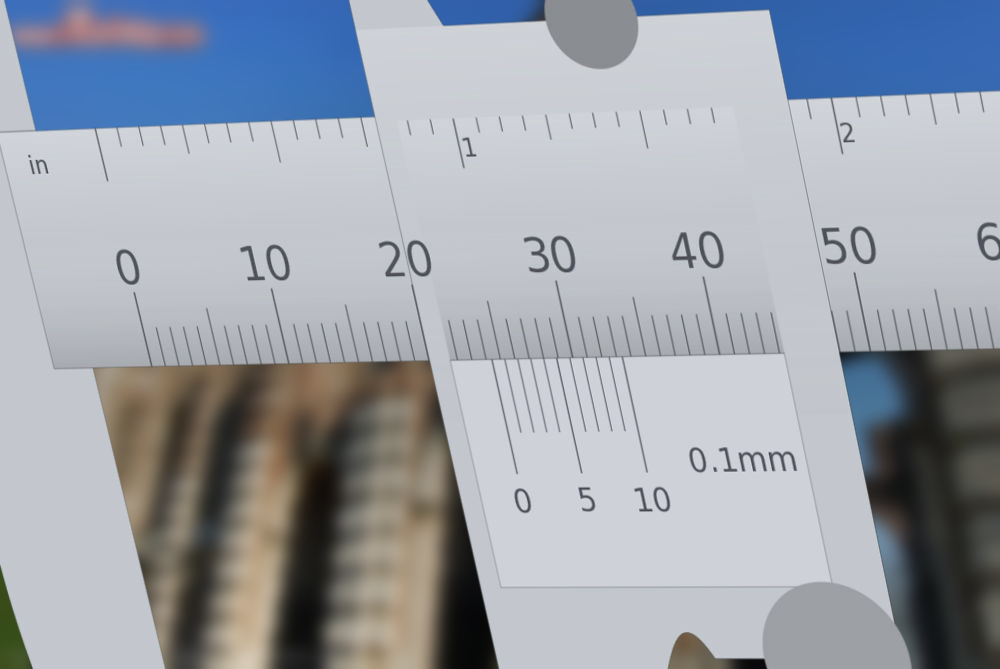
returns 24.4,mm
